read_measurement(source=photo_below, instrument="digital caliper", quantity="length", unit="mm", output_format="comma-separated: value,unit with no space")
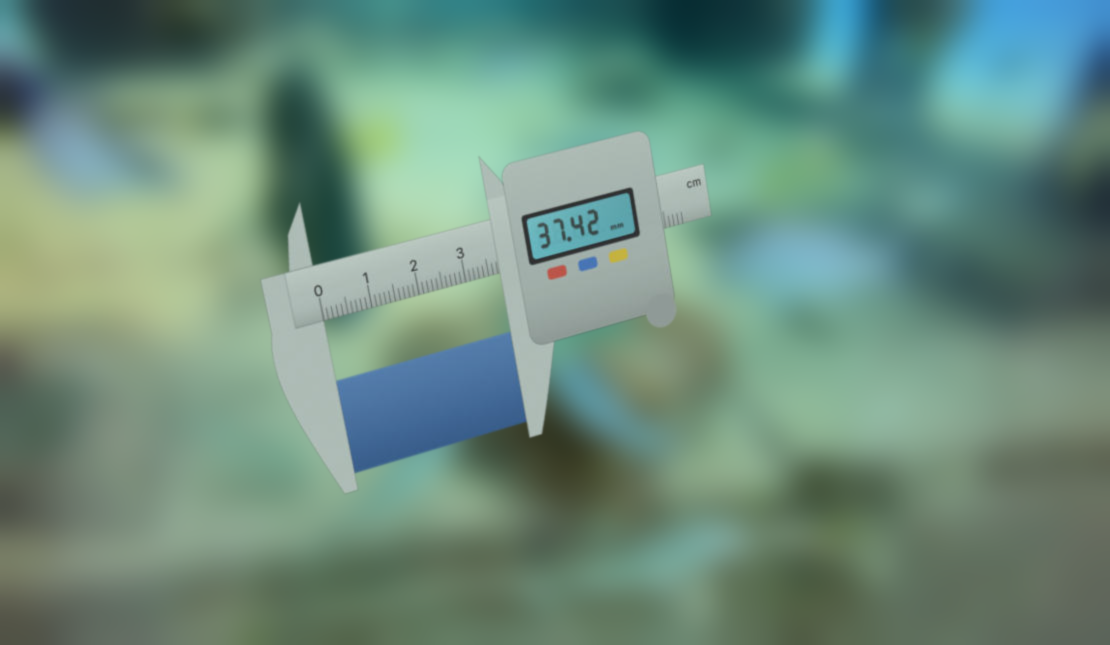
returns 37.42,mm
